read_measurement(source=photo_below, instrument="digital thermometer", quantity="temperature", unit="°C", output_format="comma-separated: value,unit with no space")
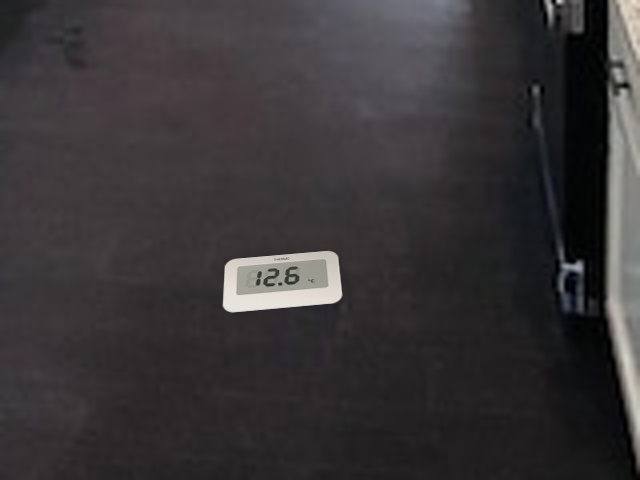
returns 12.6,°C
